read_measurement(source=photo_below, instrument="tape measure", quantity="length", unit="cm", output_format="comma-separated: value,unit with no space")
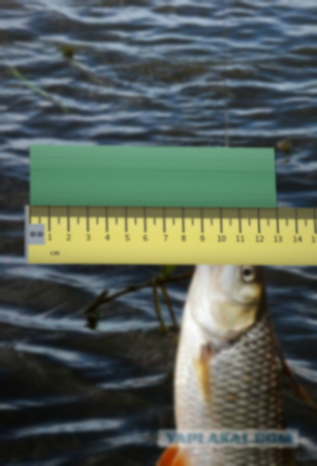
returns 13,cm
